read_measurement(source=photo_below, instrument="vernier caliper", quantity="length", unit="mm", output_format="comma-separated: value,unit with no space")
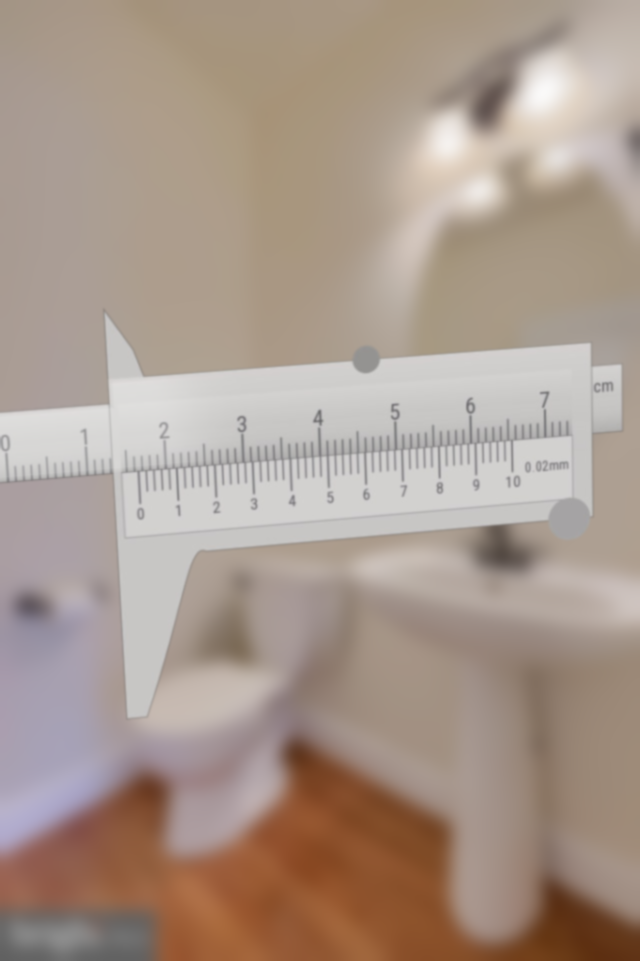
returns 16.5,mm
